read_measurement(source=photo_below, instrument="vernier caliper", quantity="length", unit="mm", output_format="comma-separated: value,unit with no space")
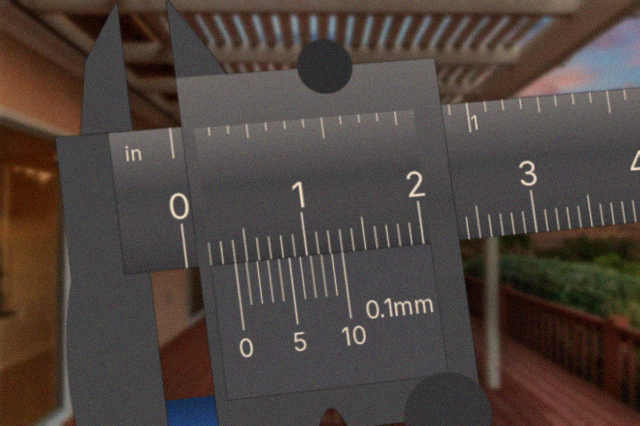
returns 4.0,mm
